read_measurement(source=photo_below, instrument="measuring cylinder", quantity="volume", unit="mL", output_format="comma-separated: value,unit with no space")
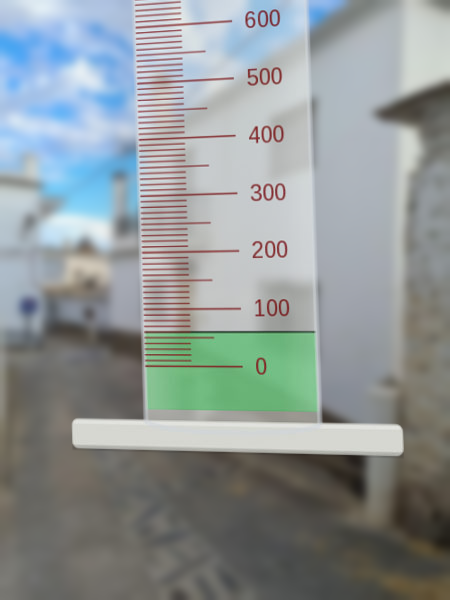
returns 60,mL
